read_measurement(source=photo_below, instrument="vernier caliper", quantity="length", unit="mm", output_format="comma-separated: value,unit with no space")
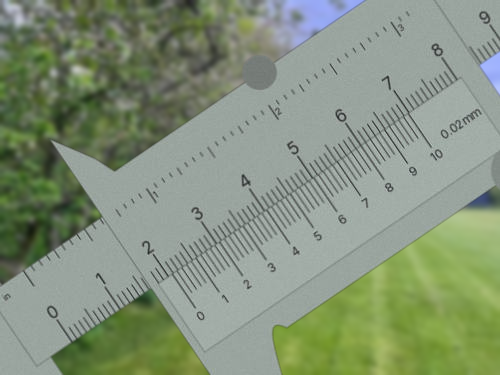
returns 20.8,mm
